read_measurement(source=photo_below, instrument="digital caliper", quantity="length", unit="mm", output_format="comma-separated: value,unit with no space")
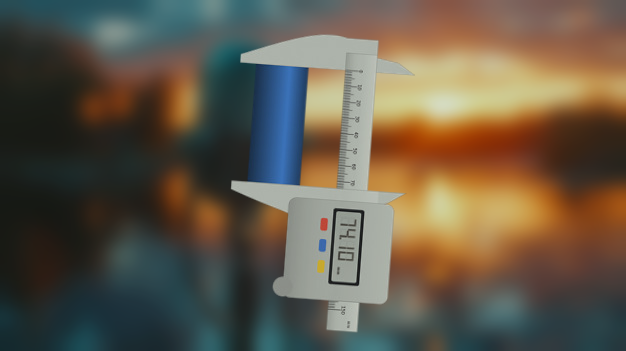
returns 74.10,mm
